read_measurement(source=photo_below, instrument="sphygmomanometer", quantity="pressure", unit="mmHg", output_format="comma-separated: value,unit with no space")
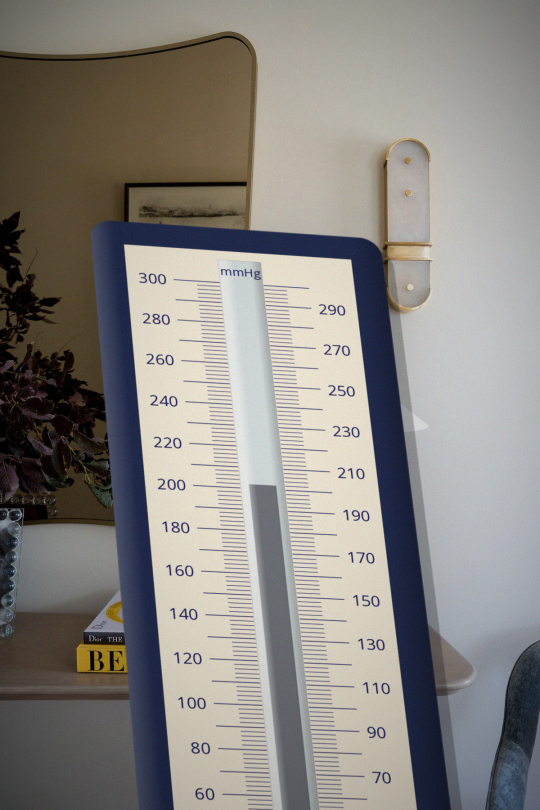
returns 202,mmHg
